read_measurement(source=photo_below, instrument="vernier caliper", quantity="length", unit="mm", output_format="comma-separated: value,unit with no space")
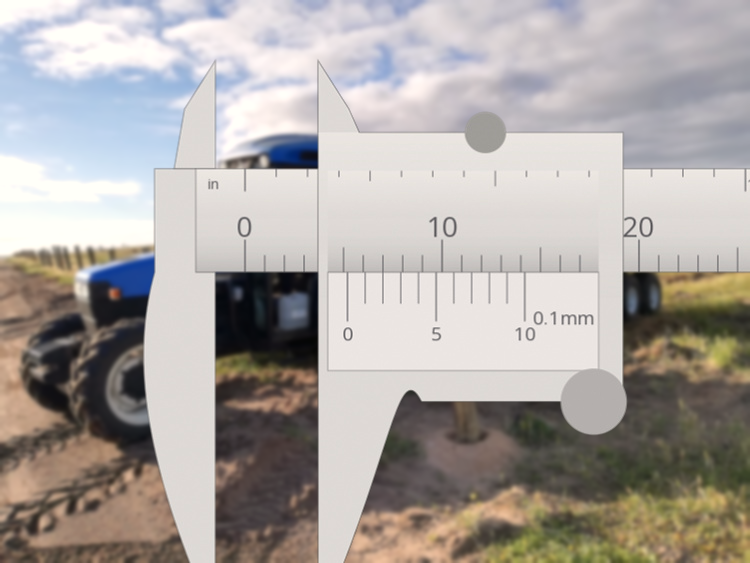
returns 5.2,mm
